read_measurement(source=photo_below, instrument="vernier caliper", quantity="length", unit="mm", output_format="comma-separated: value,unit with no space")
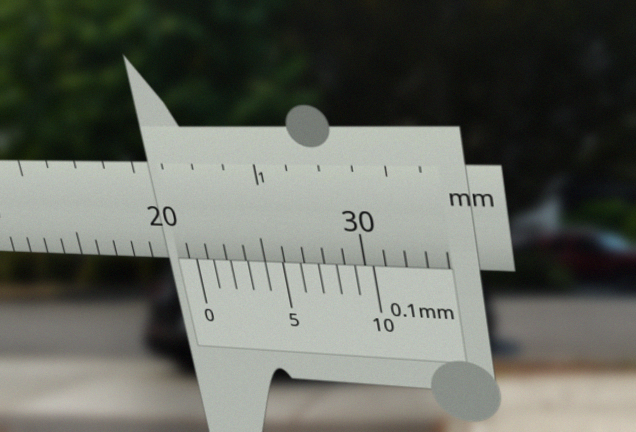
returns 21.4,mm
